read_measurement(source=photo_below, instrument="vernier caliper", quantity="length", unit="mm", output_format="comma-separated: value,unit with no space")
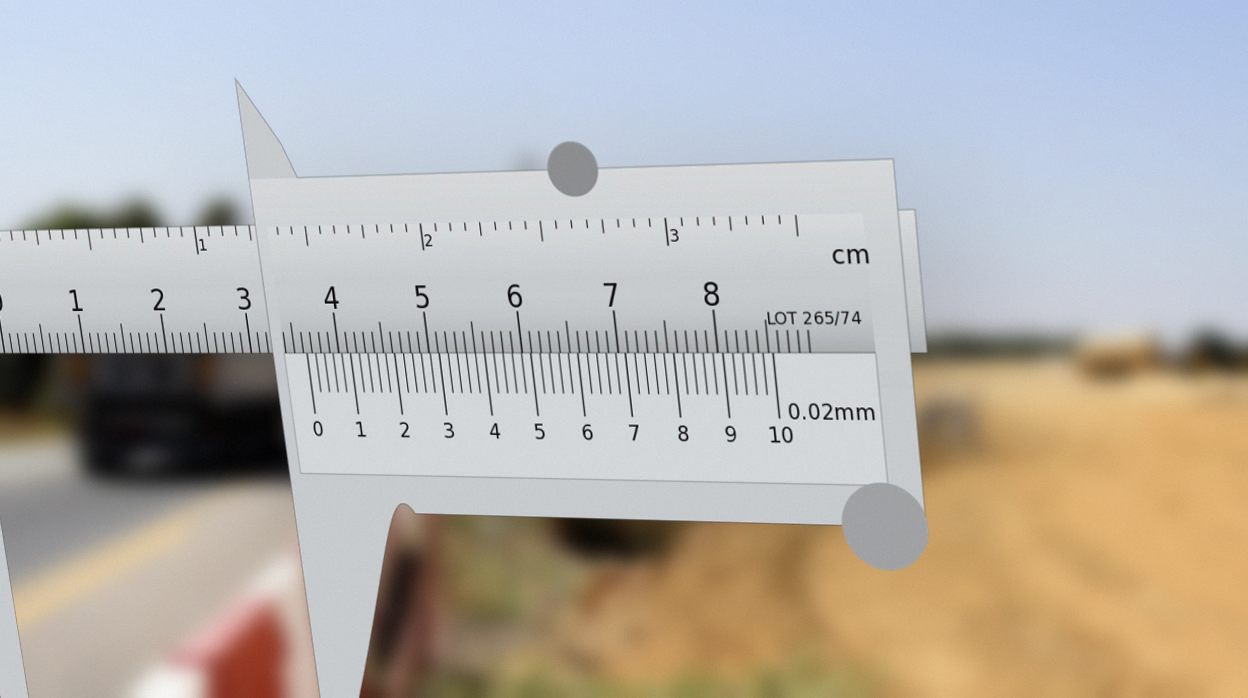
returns 36.4,mm
